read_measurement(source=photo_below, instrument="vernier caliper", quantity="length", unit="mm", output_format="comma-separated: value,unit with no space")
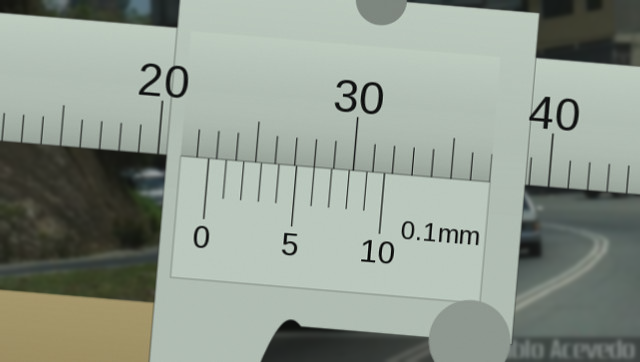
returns 22.6,mm
